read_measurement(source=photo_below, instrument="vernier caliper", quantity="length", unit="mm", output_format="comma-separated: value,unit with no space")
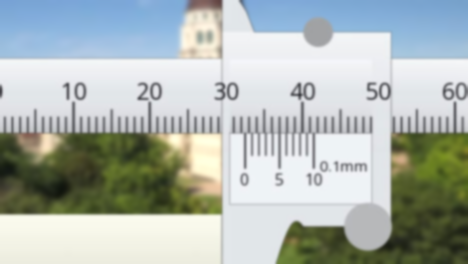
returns 32.5,mm
